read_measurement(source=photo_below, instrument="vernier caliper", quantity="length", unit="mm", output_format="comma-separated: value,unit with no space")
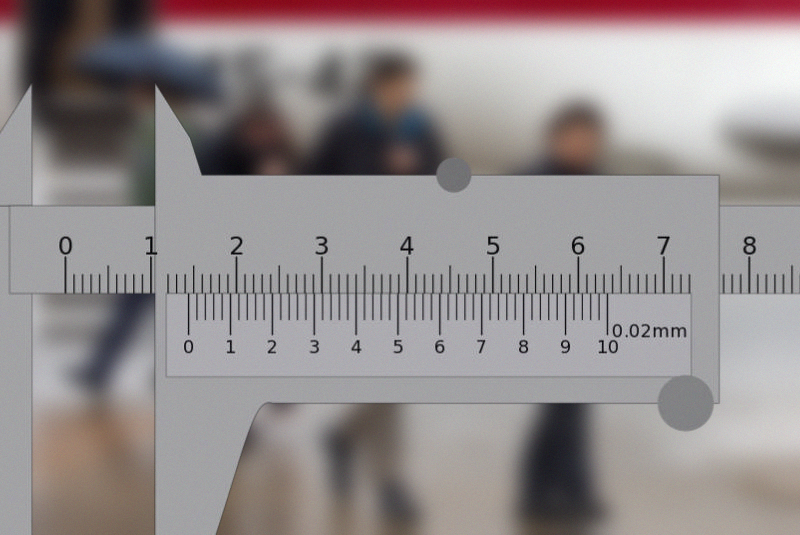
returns 14.4,mm
